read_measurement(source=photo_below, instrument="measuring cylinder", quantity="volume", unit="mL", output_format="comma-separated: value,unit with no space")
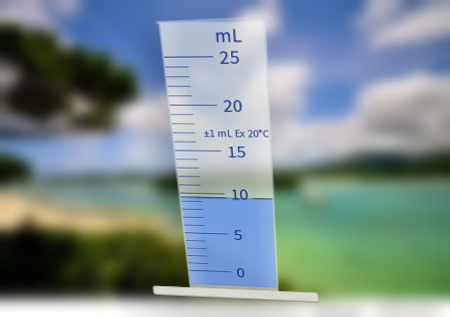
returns 9.5,mL
